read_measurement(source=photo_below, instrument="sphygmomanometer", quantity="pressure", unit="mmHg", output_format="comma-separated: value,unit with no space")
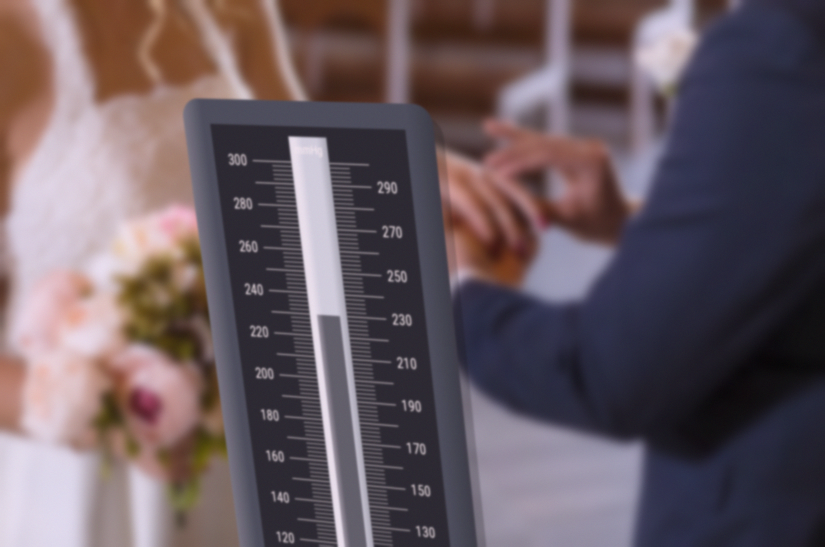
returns 230,mmHg
